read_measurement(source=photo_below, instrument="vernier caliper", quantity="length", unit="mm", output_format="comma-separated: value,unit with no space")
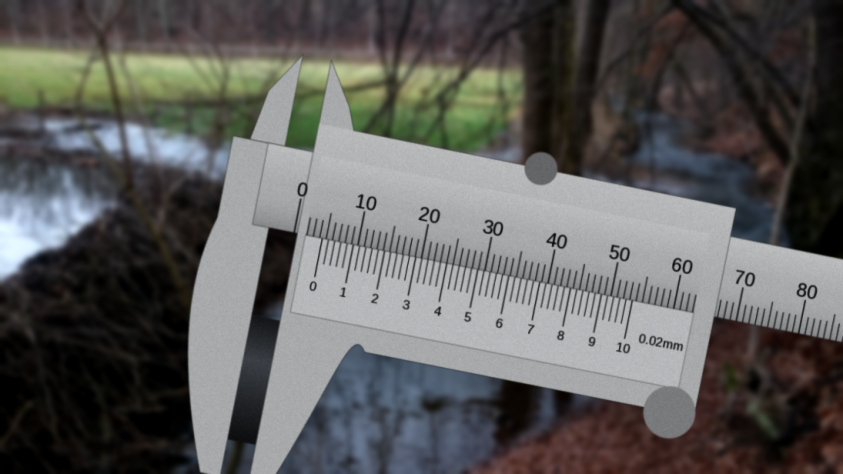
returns 4.4,mm
